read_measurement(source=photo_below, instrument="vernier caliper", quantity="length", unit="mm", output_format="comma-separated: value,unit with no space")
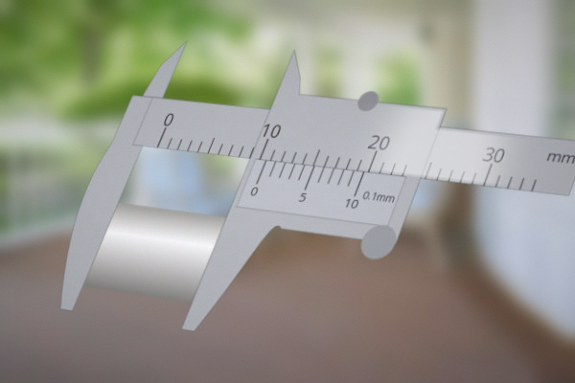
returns 10.6,mm
